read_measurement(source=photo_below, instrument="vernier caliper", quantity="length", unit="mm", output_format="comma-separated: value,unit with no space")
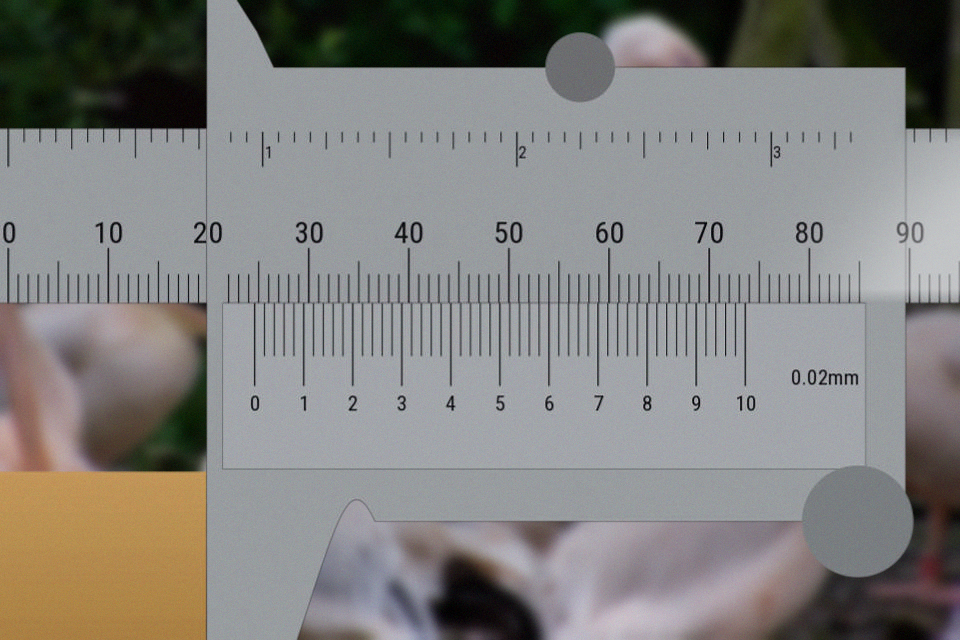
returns 24.6,mm
